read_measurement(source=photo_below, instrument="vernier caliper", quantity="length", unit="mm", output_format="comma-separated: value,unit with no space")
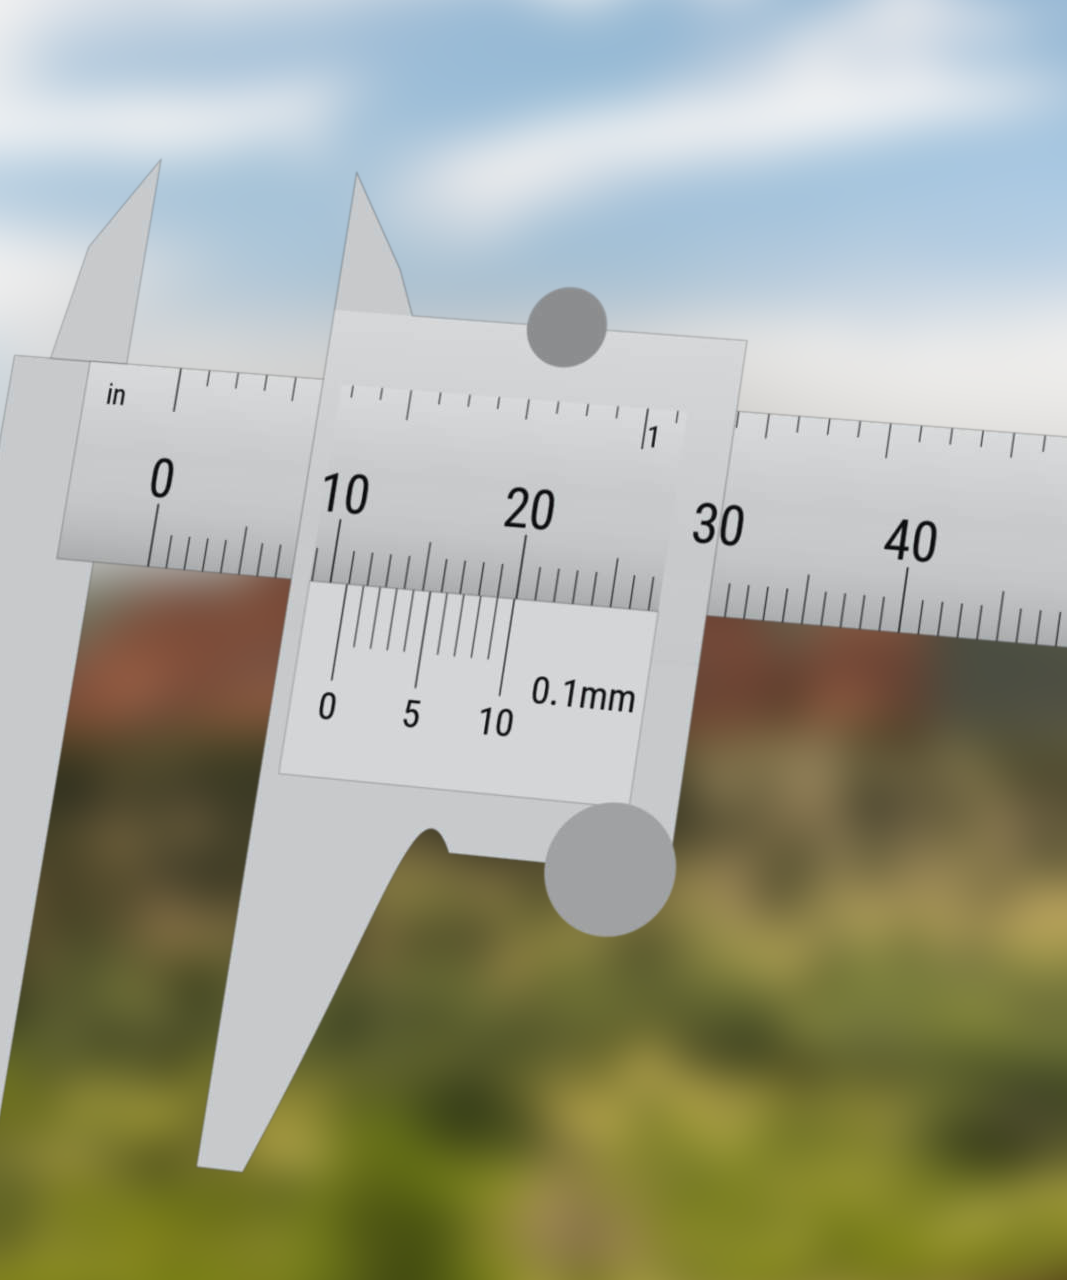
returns 10.9,mm
